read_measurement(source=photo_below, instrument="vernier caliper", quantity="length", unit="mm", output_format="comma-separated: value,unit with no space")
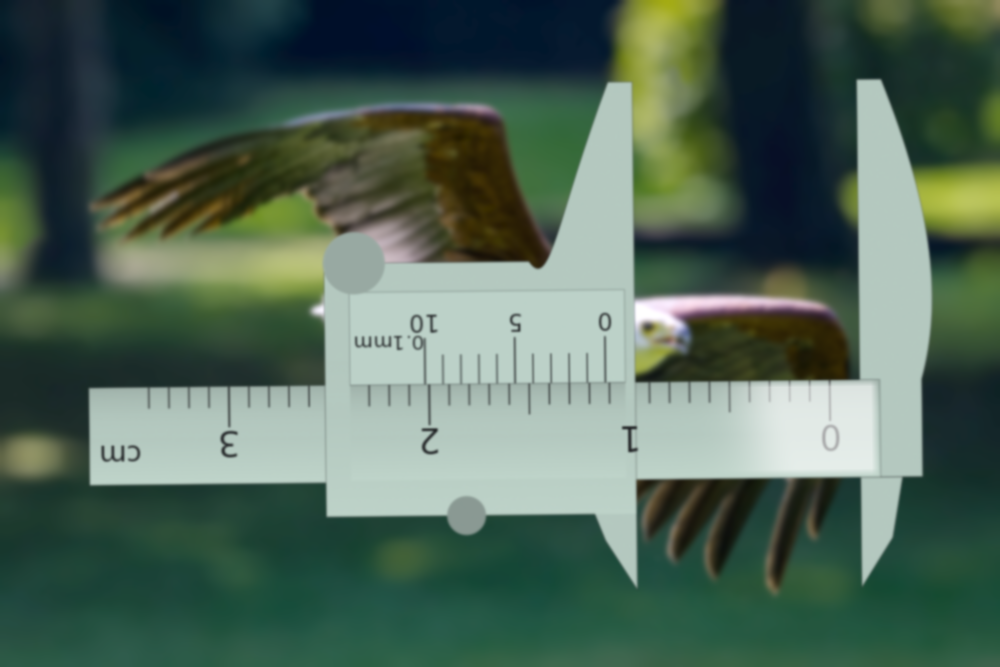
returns 11.2,mm
